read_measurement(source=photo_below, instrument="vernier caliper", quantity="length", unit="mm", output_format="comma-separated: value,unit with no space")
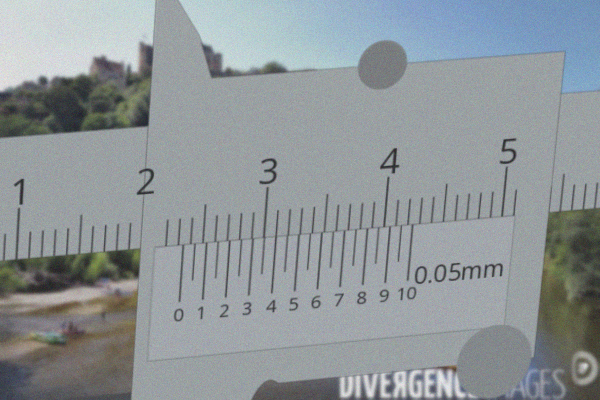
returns 23.4,mm
